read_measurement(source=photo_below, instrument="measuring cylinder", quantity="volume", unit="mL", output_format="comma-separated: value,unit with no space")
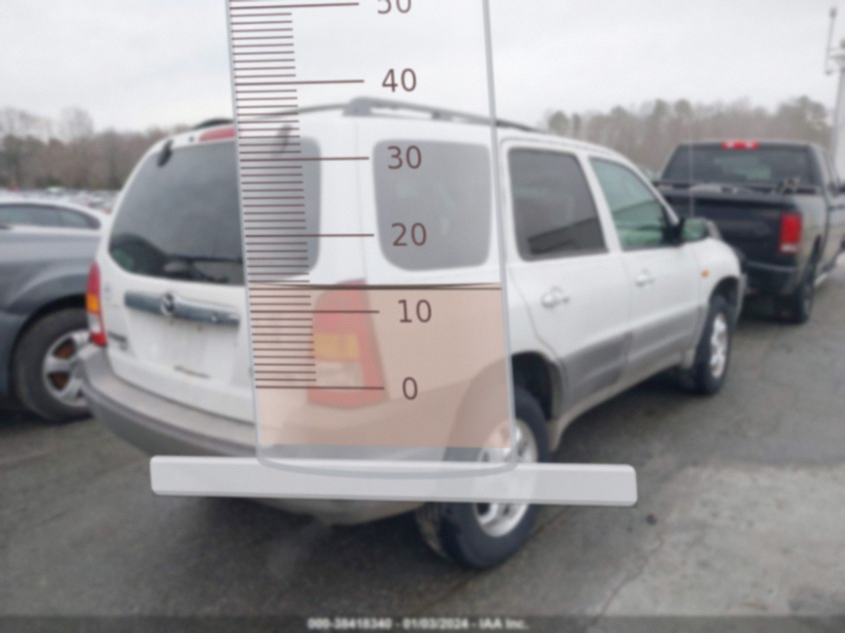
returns 13,mL
